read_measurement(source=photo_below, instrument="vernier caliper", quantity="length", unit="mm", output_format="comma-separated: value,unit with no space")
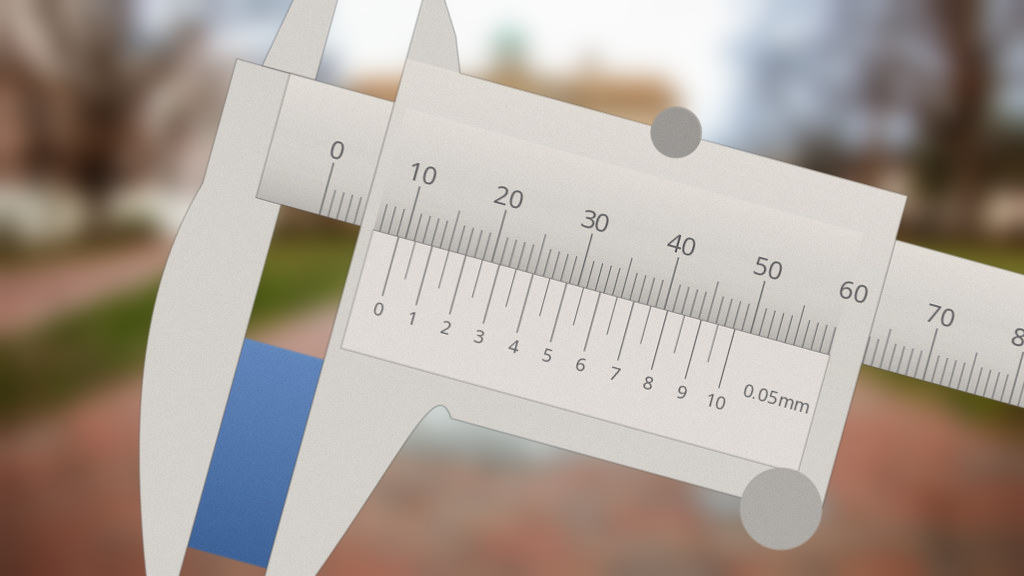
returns 9.2,mm
